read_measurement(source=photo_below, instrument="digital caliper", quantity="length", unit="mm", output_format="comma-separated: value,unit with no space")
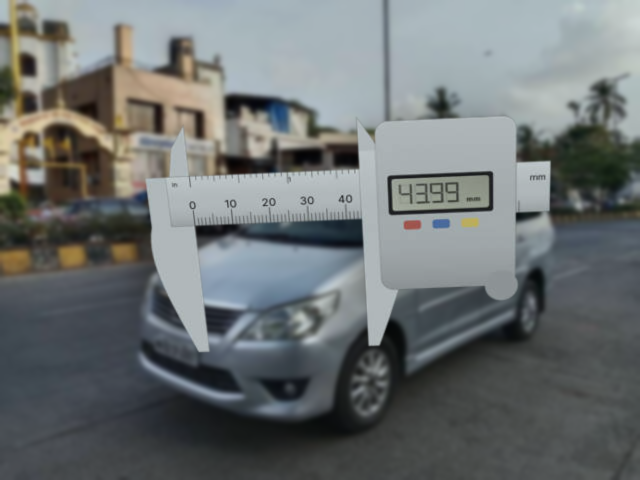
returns 43.99,mm
